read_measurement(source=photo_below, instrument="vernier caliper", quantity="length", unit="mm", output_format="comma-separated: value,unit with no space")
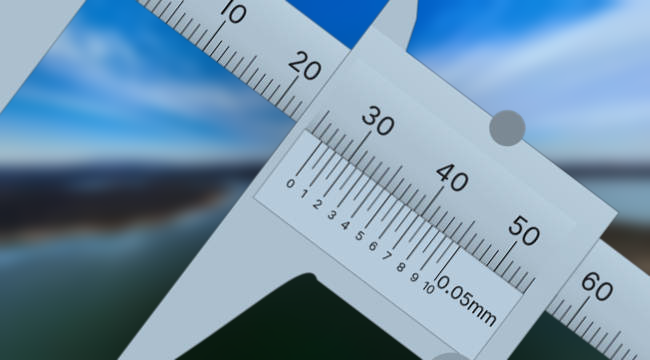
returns 26.4,mm
